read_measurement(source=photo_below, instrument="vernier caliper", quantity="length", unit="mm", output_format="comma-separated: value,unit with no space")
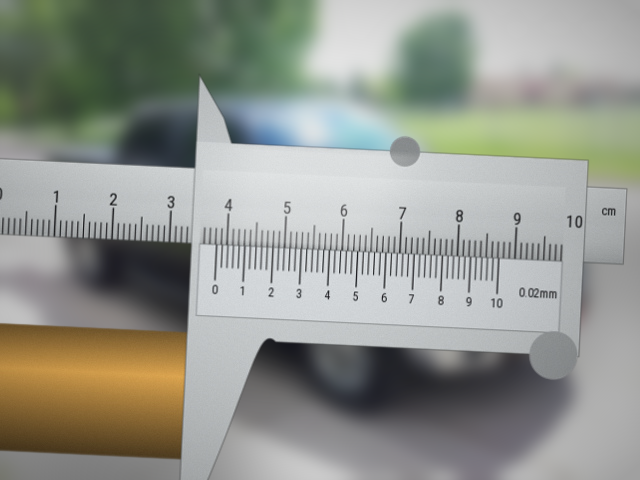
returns 38.2,mm
